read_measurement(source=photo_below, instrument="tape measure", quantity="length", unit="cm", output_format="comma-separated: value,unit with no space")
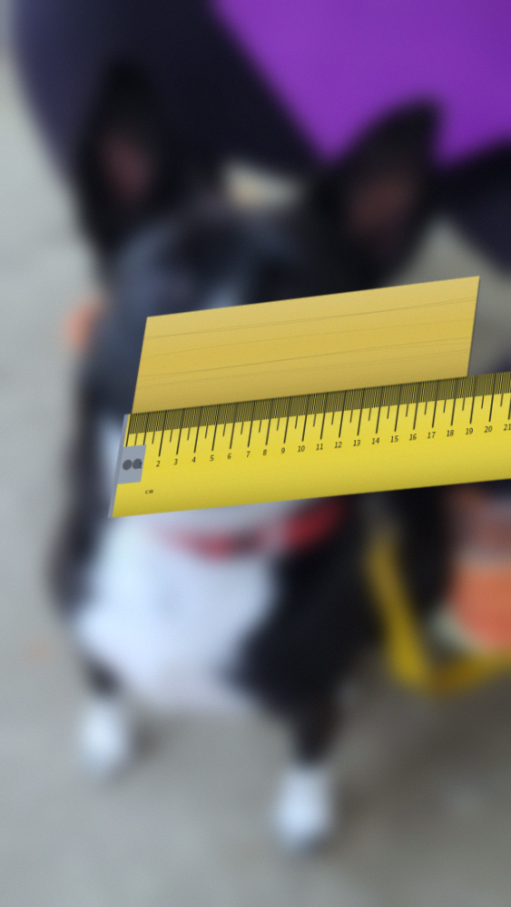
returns 18.5,cm
